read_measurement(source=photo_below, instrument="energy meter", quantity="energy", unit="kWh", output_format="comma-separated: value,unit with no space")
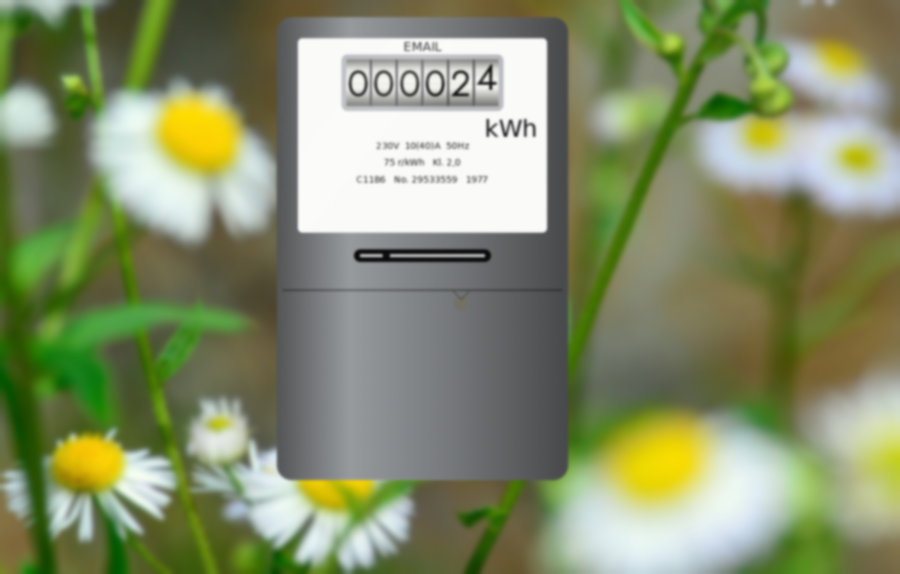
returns 24,kWh
